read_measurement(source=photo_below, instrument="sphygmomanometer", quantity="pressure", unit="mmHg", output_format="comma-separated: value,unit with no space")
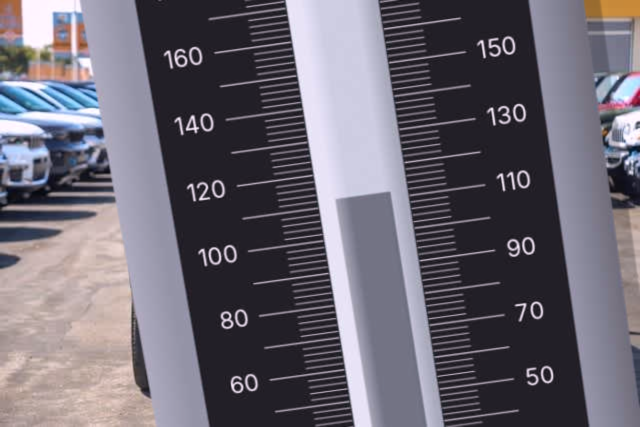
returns 112,mmHg
